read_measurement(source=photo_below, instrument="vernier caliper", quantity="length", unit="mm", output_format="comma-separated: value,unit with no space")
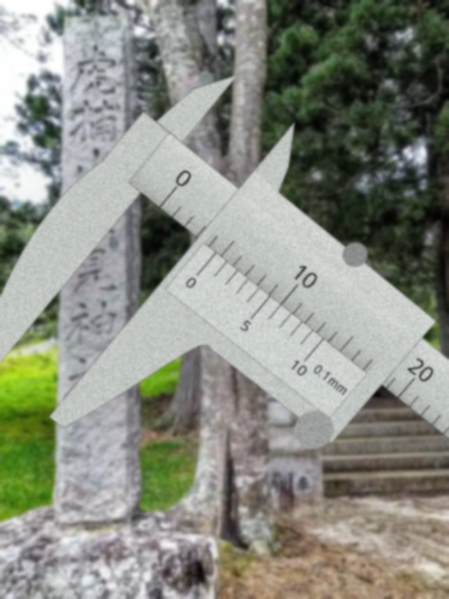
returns 4.6,mm
